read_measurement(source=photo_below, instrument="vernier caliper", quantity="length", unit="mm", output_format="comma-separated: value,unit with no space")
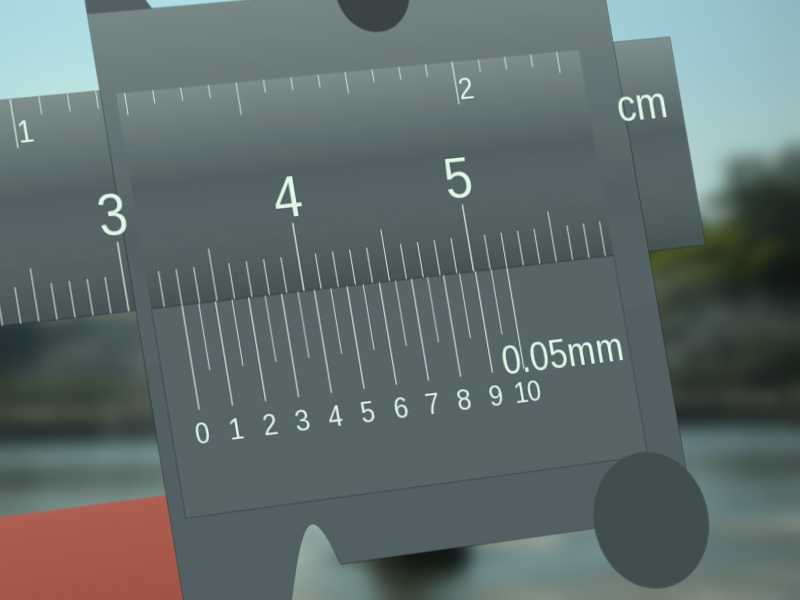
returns 33.0,mm
